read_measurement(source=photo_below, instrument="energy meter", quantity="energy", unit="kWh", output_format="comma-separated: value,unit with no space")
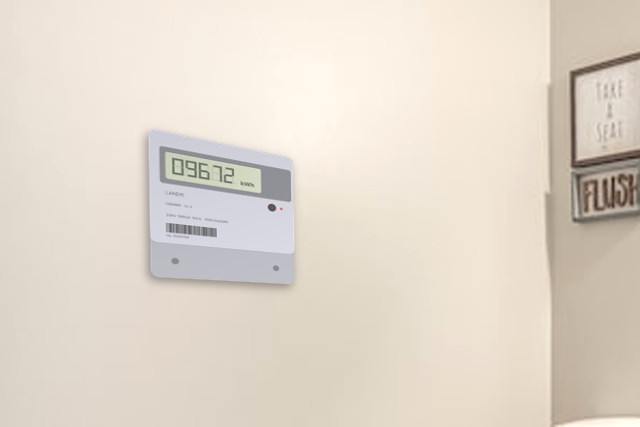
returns 9672,kWh
